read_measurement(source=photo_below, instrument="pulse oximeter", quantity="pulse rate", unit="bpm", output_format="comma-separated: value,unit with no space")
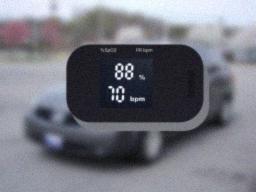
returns 70,bpm
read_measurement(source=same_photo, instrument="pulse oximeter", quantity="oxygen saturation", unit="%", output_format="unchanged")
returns 88,%
